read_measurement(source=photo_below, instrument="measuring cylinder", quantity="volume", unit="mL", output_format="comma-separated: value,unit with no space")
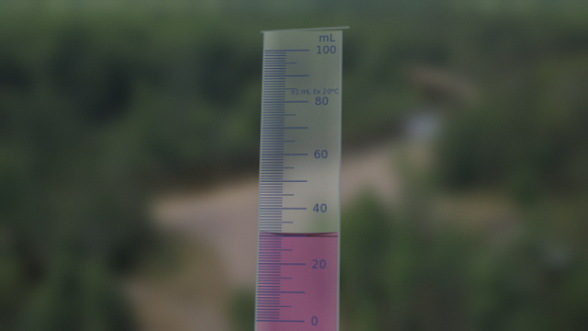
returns 30,mL
